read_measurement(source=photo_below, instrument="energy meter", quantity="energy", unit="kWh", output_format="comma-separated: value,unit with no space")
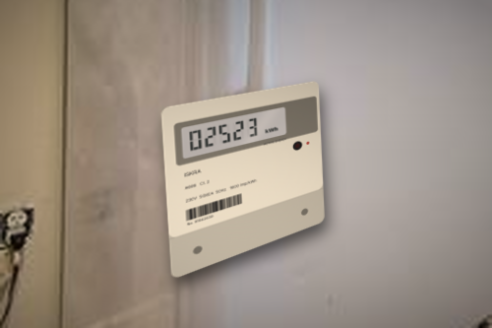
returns 2523,kWh
